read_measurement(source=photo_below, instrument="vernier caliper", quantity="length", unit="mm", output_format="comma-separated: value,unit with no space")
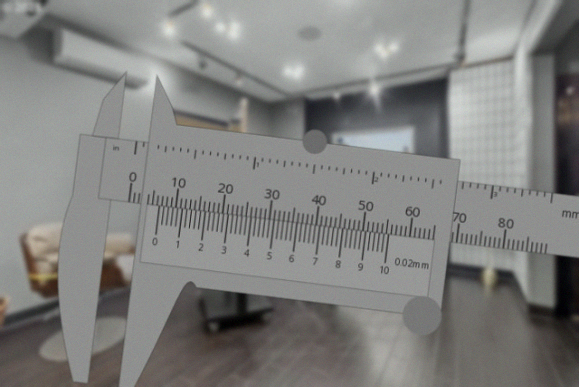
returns 6.5,mm
